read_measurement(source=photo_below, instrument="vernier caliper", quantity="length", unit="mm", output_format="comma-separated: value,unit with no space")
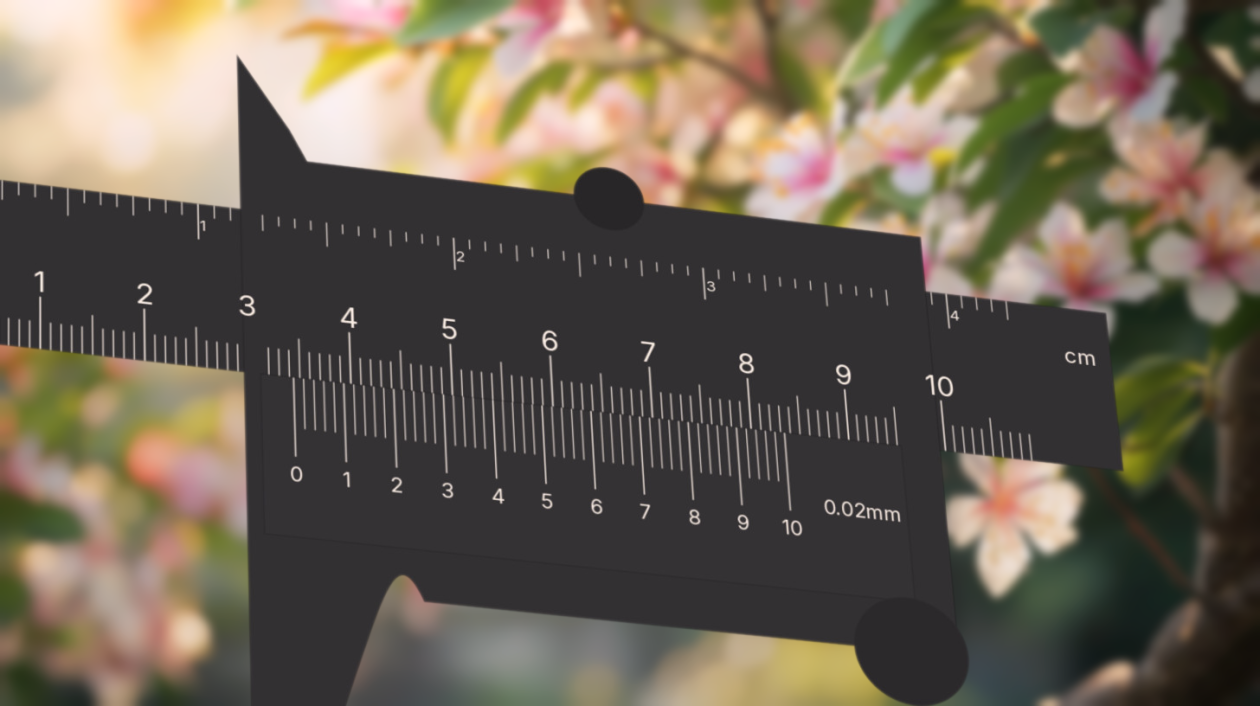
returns 34.4,mm
